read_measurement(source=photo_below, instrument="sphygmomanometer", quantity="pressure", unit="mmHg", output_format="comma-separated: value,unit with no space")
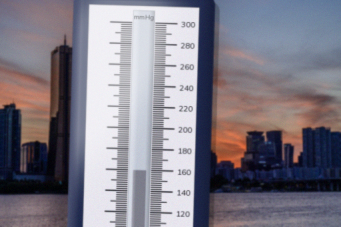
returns 160,mmHg
